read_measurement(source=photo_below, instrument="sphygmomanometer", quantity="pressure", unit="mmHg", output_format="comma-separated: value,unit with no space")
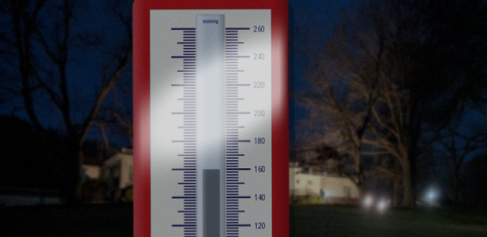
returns 160,mmHg
